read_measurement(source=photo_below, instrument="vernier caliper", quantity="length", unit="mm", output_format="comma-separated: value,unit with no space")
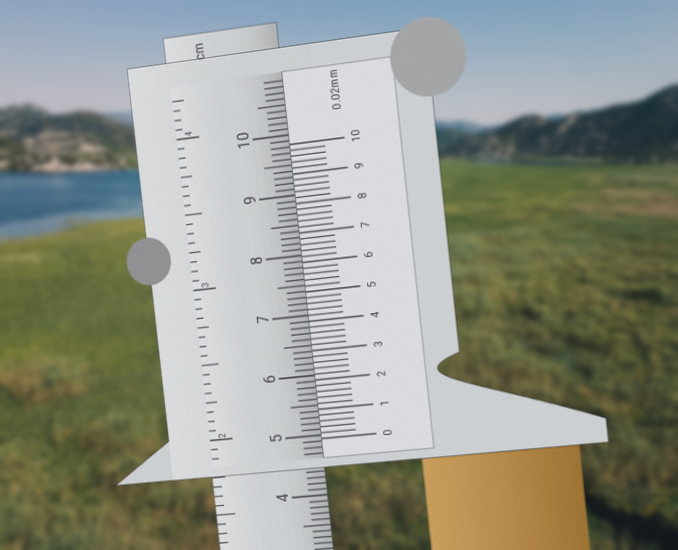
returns 49.4,mm
